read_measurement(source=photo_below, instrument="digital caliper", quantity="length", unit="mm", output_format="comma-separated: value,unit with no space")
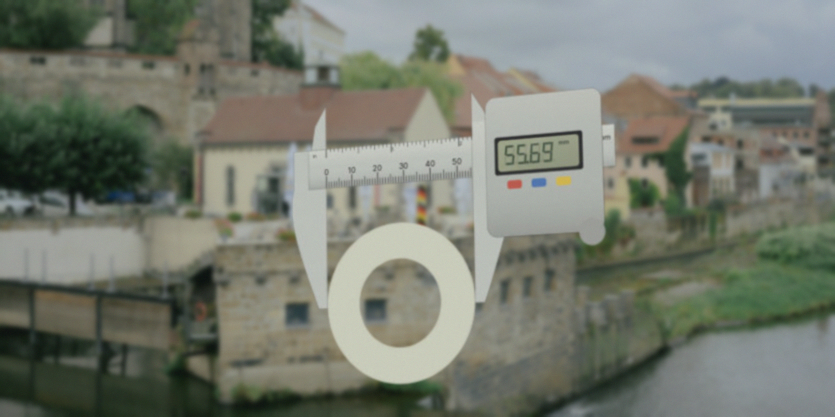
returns 55.69,mm
